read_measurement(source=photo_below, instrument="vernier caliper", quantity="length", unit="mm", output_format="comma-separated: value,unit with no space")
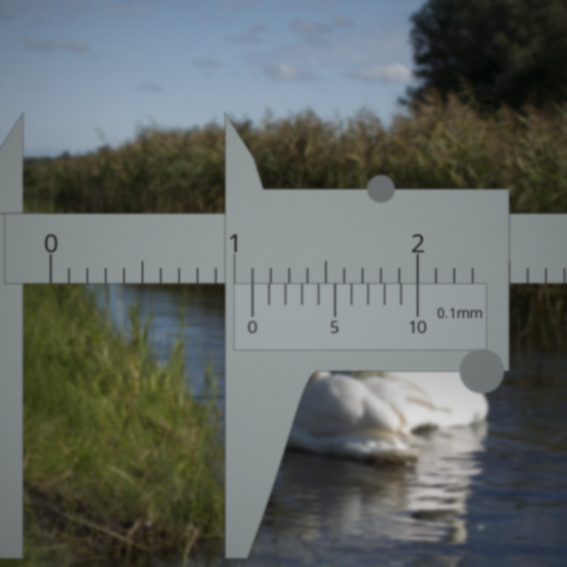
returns 11.0,mm
